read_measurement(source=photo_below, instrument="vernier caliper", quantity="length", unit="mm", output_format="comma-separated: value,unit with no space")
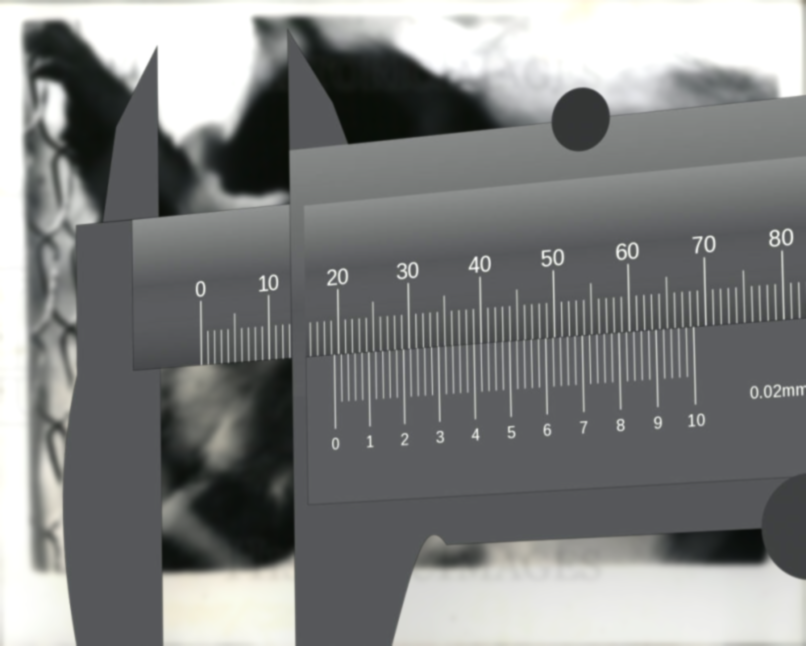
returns 19.4,mm
